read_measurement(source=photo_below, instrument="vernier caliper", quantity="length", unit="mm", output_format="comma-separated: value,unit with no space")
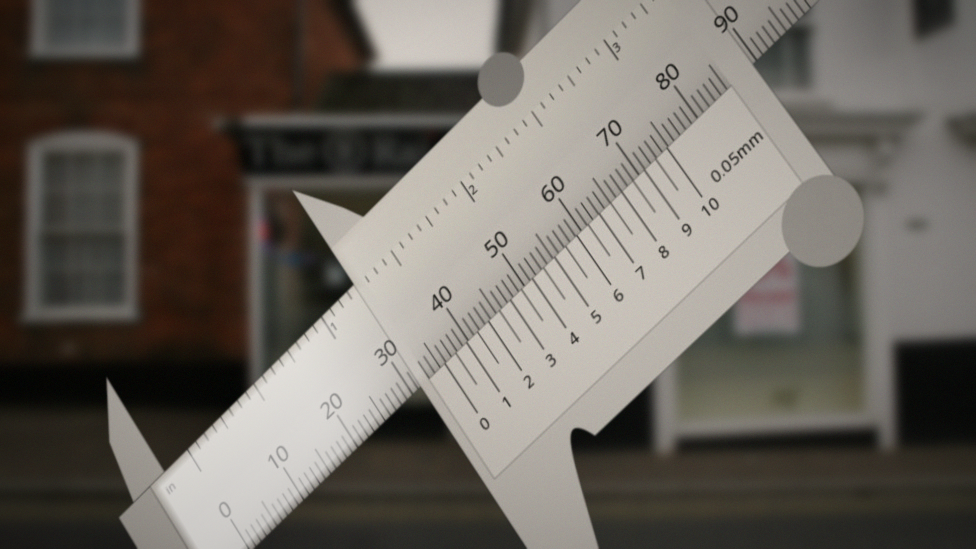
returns 35.8,mm
